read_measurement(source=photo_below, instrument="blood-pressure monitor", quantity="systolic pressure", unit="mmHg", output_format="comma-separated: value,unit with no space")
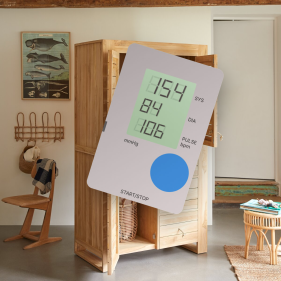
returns 154,mmHg
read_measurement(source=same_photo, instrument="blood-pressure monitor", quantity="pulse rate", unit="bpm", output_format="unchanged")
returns 106,bpm
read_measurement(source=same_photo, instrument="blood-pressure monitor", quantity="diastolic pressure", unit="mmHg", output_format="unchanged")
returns 84,mmHg
